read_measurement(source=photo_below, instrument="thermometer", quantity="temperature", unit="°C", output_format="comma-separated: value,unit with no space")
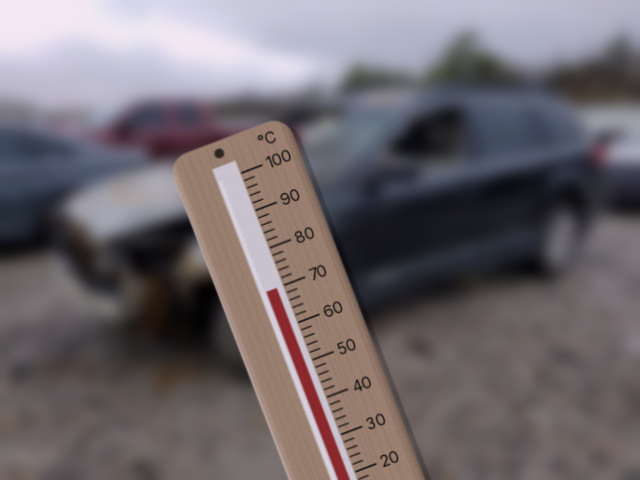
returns 70,°C
